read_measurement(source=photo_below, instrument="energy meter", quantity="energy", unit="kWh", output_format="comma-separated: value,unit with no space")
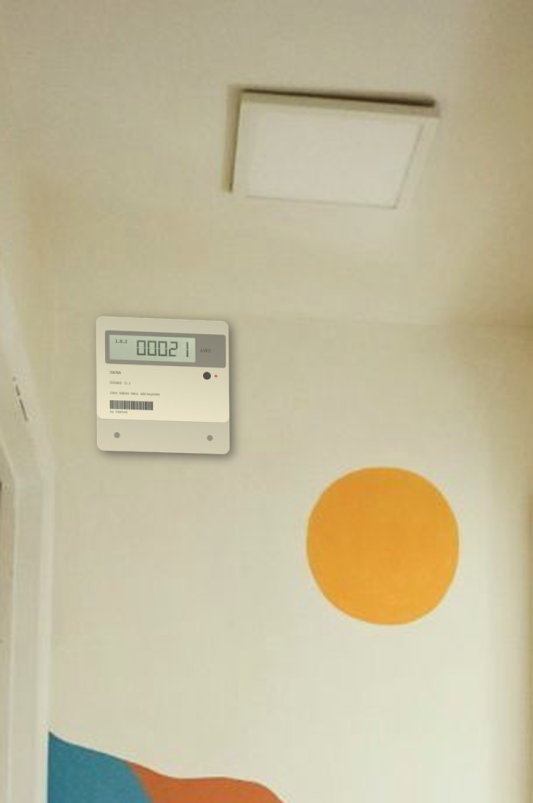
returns 21,kWh
